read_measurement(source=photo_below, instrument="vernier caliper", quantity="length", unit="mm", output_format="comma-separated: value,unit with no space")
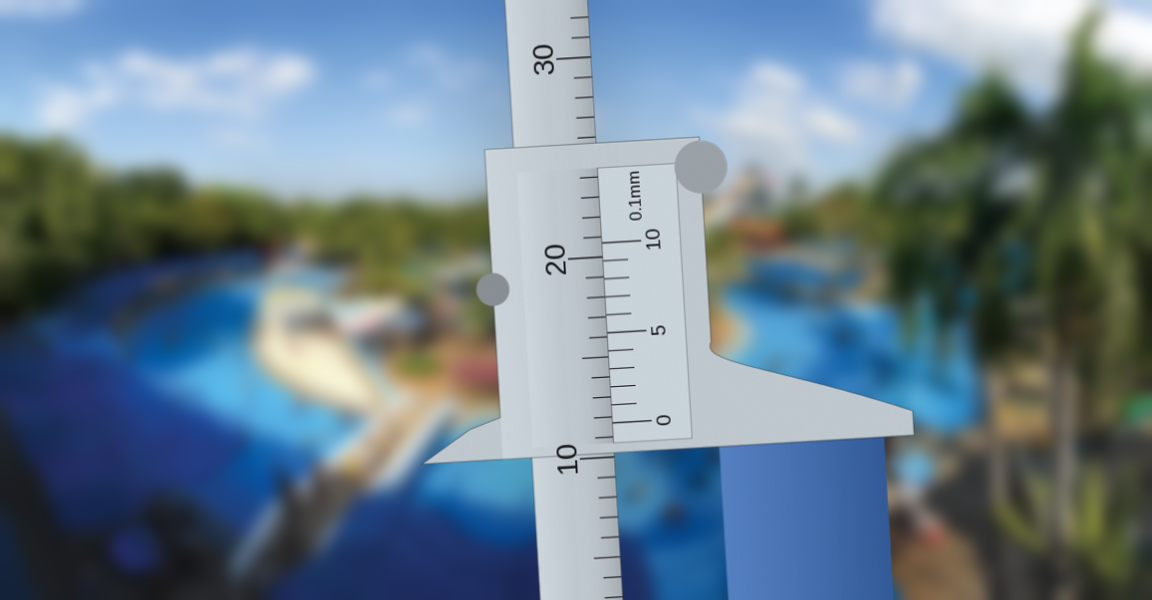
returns 11.7,mm
